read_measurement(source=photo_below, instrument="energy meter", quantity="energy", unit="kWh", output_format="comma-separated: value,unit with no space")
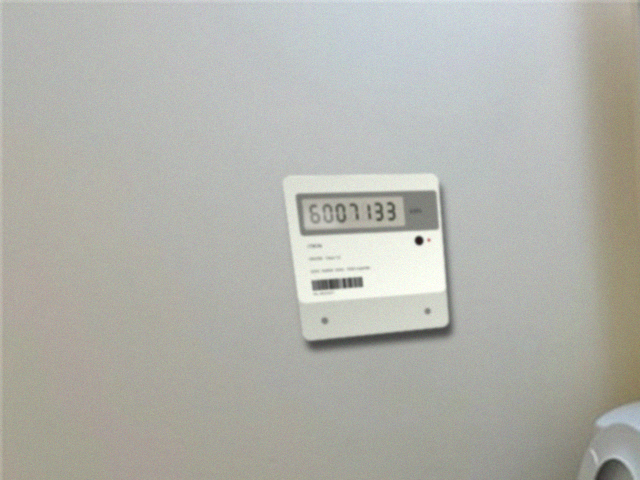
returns 6007133,kWh
